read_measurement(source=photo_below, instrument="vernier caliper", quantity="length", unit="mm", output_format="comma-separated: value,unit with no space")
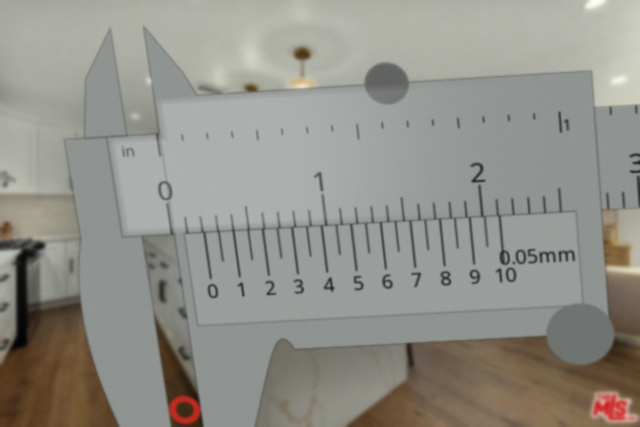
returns 2.1,mm
